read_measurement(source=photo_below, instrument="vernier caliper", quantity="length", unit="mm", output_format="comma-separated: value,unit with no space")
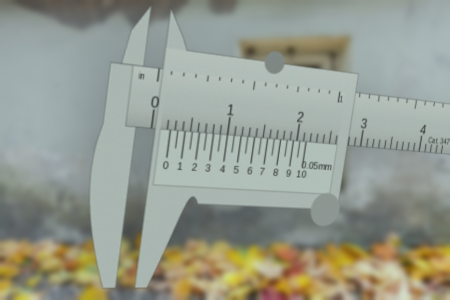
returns 2.4,mm
